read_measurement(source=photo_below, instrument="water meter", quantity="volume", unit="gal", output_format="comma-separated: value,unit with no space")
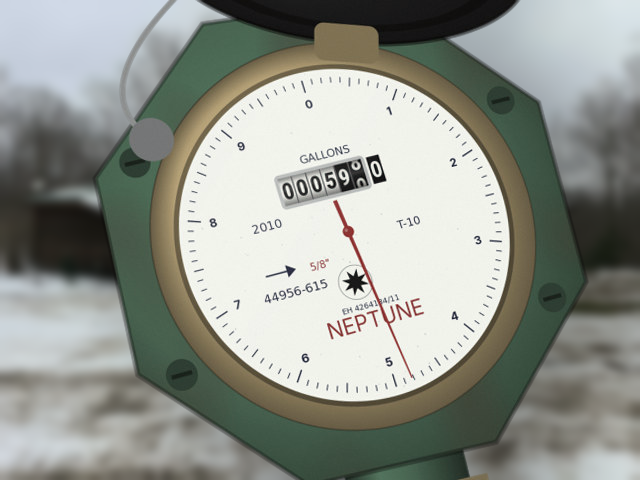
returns 5984.8,gal
